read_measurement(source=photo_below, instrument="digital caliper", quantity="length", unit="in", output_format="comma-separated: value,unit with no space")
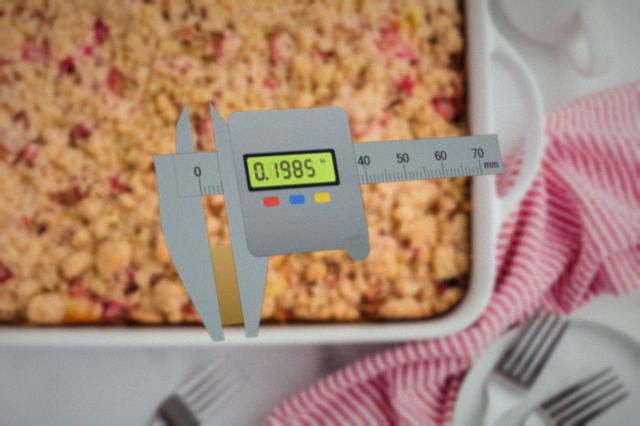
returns 0.1985,in
